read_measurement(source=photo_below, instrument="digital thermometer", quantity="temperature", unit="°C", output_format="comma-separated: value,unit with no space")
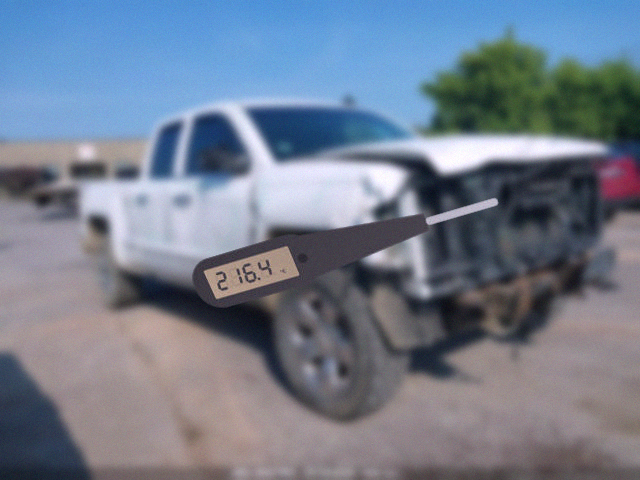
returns 216.4,°C
